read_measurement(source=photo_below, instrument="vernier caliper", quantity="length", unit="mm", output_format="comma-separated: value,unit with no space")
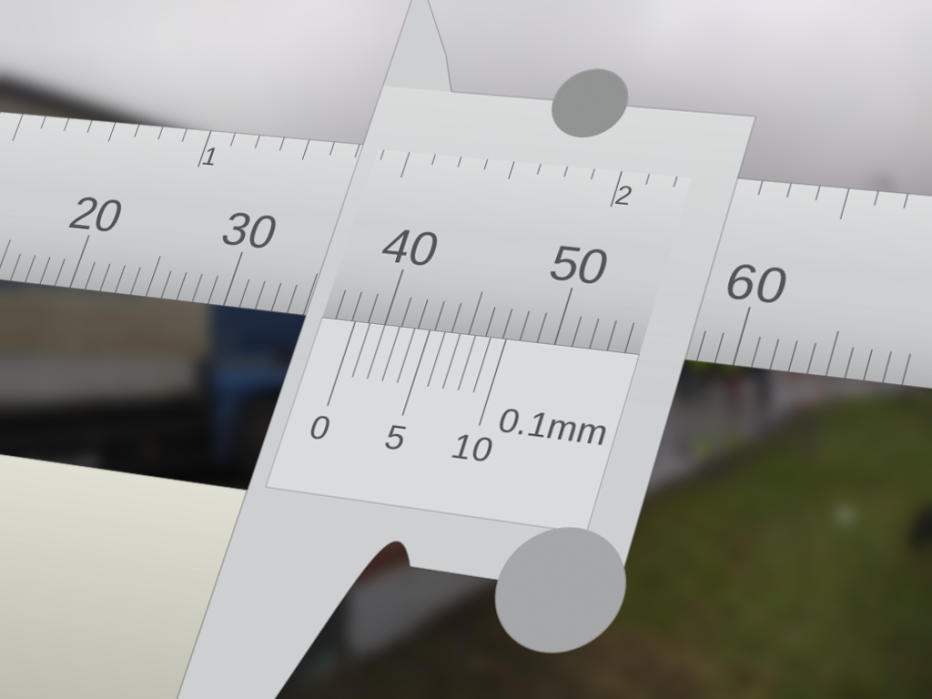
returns 38.2,mm
